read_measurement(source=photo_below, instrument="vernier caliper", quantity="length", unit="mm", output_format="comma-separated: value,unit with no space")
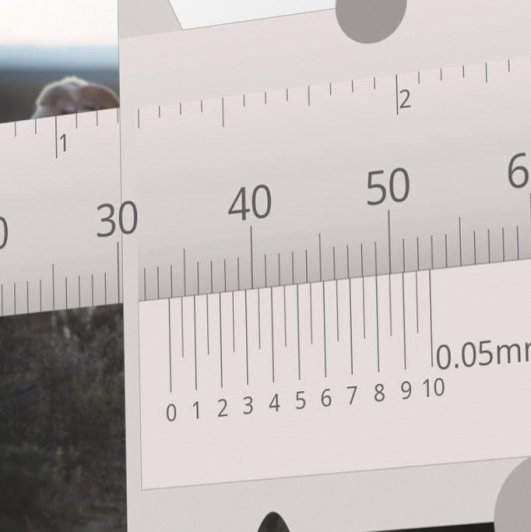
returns 33.8,mm
